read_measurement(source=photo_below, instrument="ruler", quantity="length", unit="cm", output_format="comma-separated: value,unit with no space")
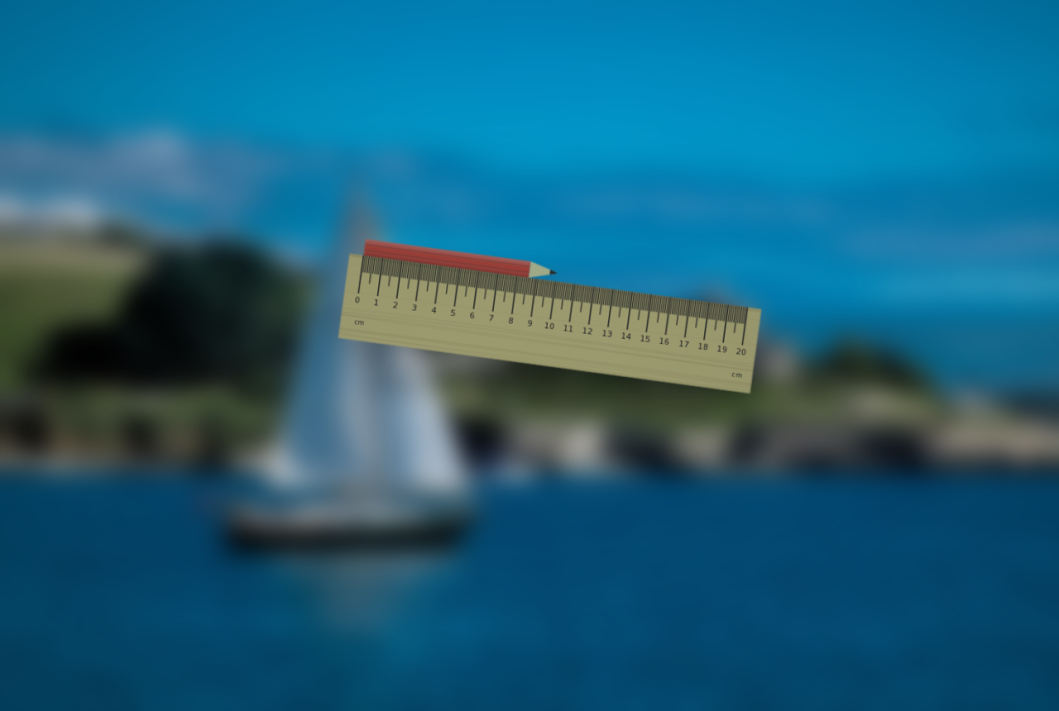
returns 10,cm
